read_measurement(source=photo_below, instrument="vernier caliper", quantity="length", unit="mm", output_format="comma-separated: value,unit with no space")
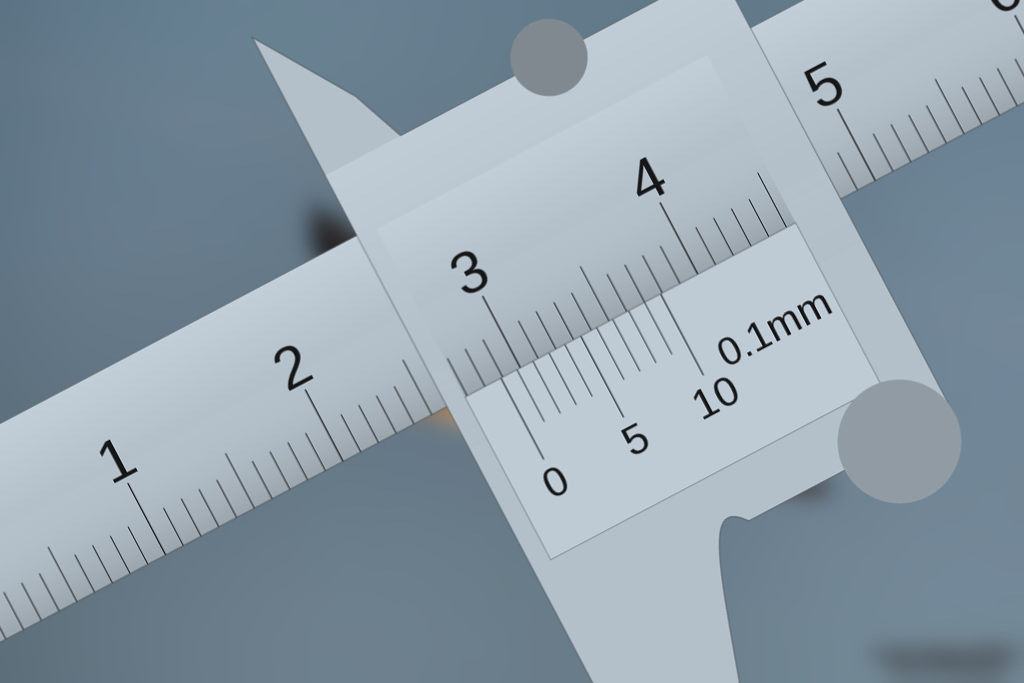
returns 28.9,mm
